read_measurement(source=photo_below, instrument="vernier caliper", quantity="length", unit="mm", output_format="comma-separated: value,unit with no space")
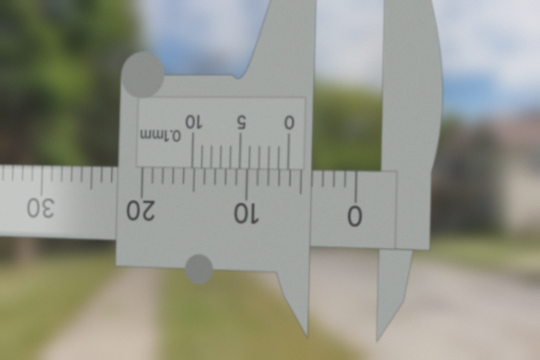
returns 6.2,mm
